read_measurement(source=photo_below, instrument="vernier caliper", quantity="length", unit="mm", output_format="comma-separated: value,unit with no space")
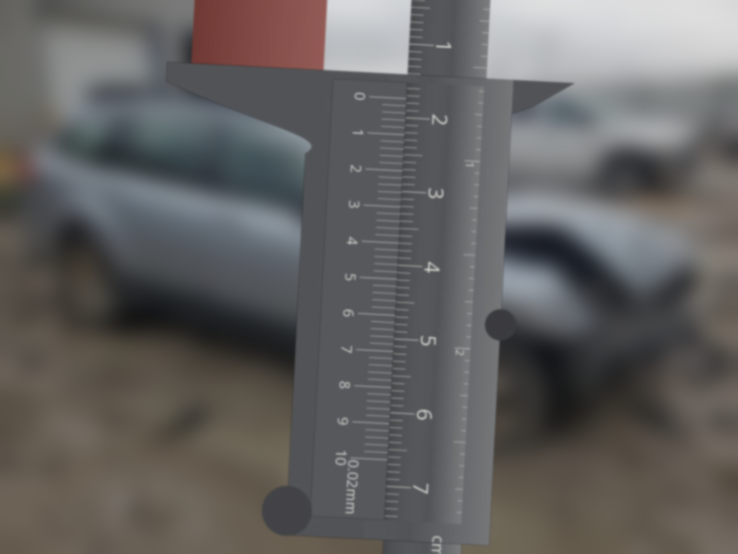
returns 17.4,mm
